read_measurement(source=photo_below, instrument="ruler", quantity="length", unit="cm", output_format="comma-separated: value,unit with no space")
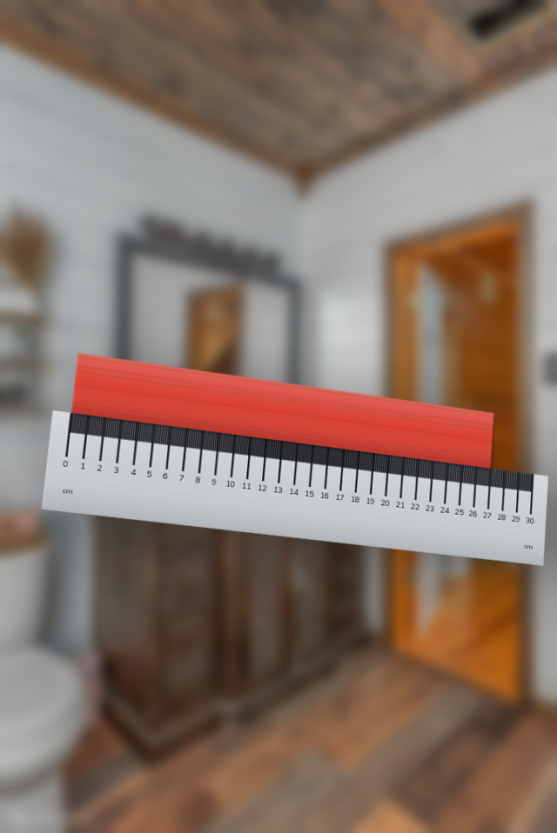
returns 27,cm
